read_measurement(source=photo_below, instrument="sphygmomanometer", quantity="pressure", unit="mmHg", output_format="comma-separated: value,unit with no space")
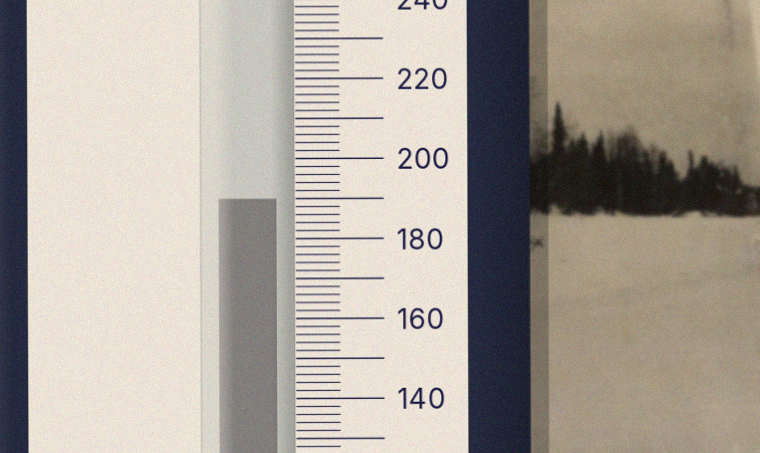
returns 190,mmHg
